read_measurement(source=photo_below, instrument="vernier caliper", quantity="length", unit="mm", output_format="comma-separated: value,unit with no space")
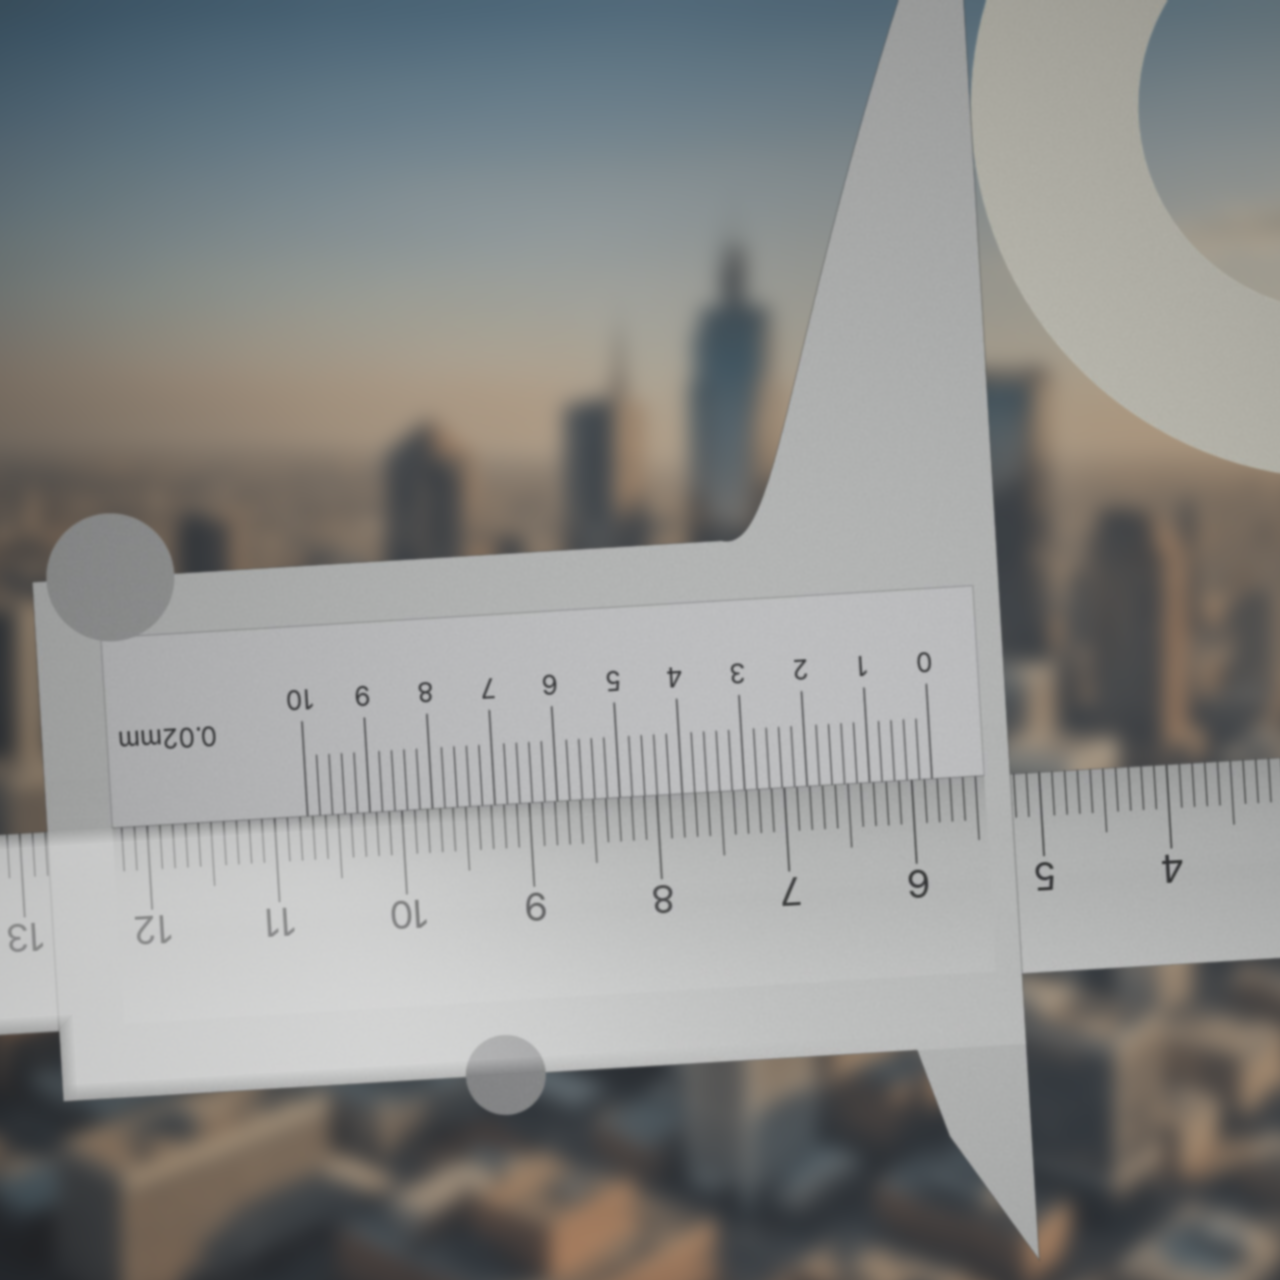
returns 58.4,mm
